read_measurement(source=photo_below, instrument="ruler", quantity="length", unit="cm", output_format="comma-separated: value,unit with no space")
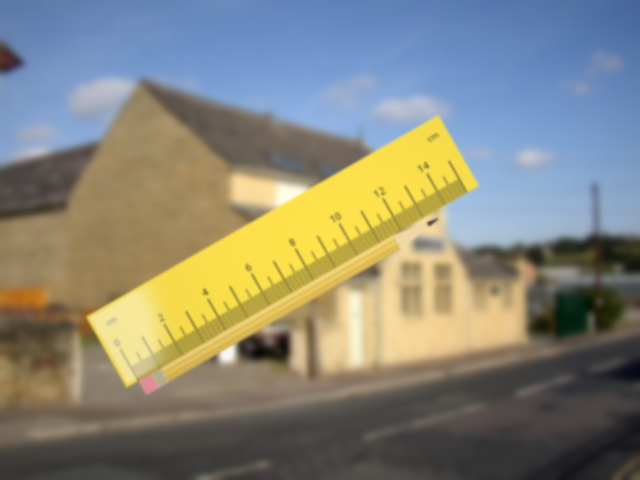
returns 13.5,cm
